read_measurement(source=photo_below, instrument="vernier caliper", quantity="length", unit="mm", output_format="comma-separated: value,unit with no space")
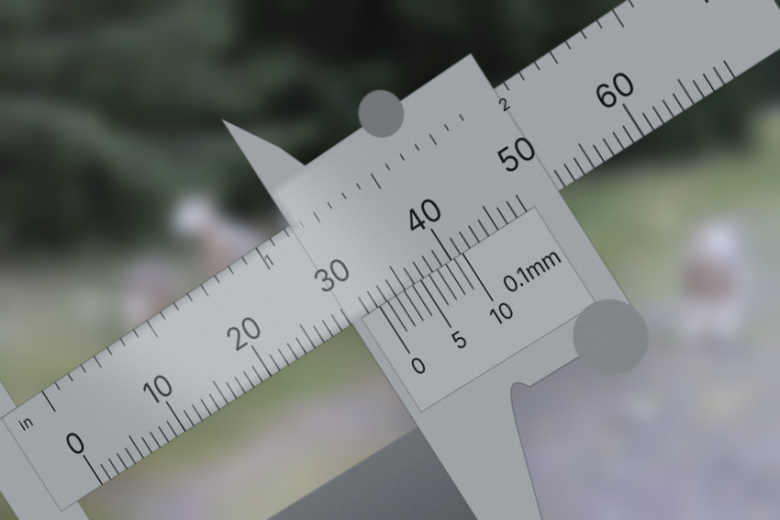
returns 32.2,mm
